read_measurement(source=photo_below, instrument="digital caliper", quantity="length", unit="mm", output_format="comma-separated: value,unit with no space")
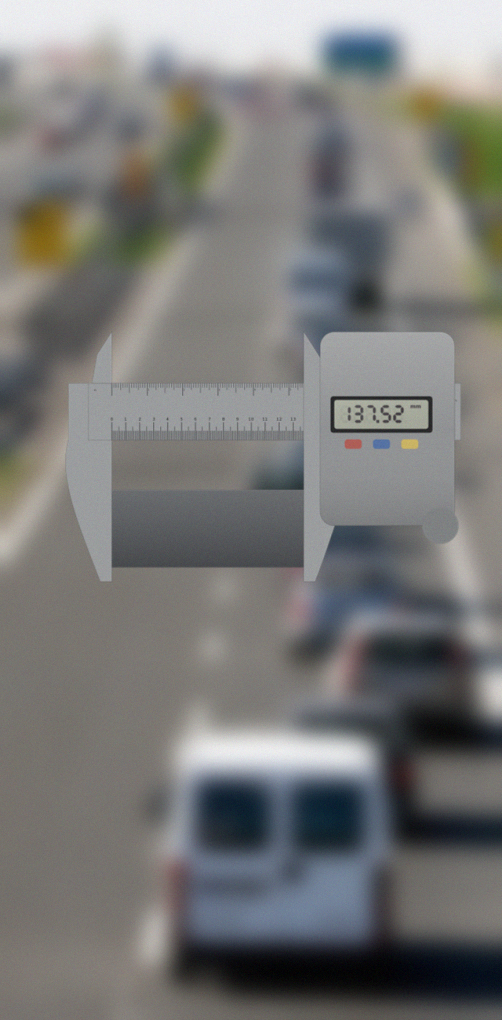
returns 137.52,mm
